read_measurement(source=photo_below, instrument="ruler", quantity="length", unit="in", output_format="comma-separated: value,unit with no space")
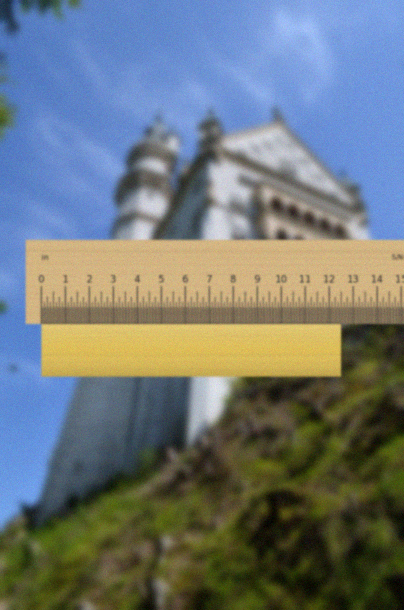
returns 12.5,in
